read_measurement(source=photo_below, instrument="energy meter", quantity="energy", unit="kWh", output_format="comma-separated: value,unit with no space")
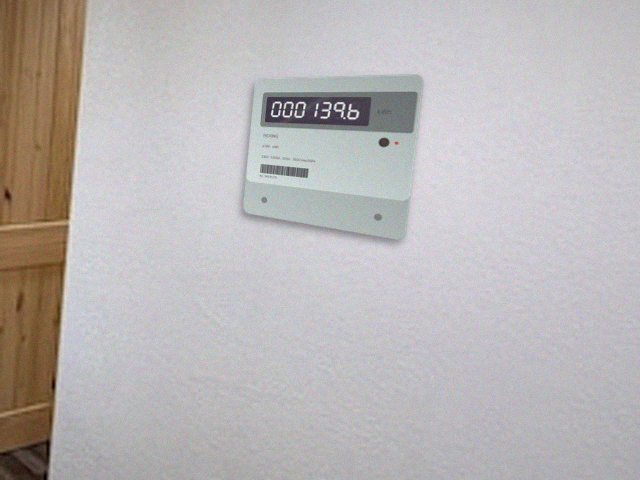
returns 139.6,kWh
